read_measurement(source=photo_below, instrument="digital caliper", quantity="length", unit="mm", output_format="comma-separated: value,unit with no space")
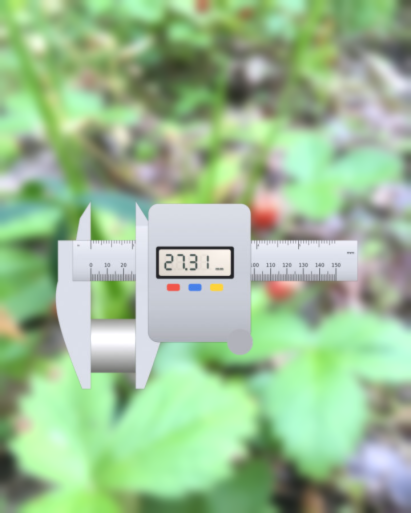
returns 27.31,mm
